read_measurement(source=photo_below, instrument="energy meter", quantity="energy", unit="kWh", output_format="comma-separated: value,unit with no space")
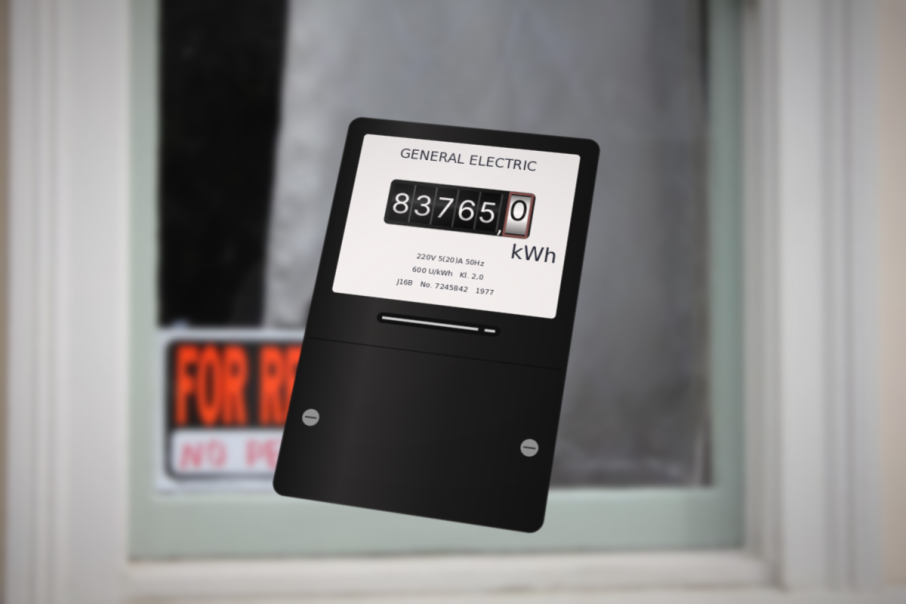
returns 83765.0,kWh
